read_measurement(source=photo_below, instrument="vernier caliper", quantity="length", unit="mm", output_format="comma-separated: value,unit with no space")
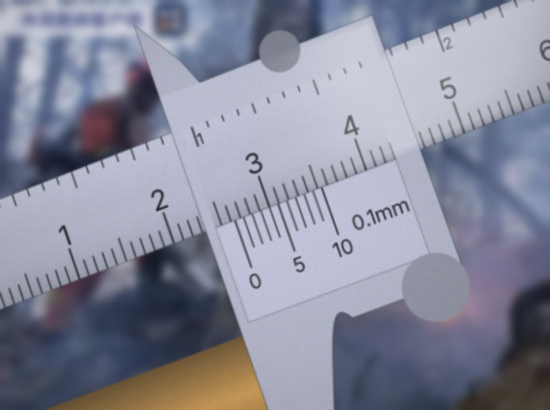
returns 26.4,mm
